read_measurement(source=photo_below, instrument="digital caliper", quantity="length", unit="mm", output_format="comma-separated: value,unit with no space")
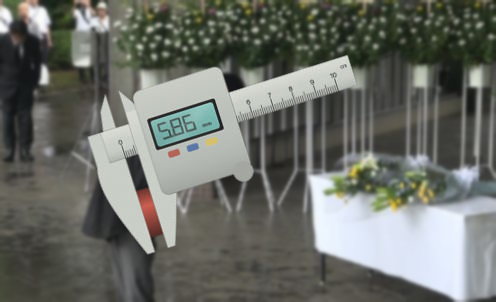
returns 5.86,mm
